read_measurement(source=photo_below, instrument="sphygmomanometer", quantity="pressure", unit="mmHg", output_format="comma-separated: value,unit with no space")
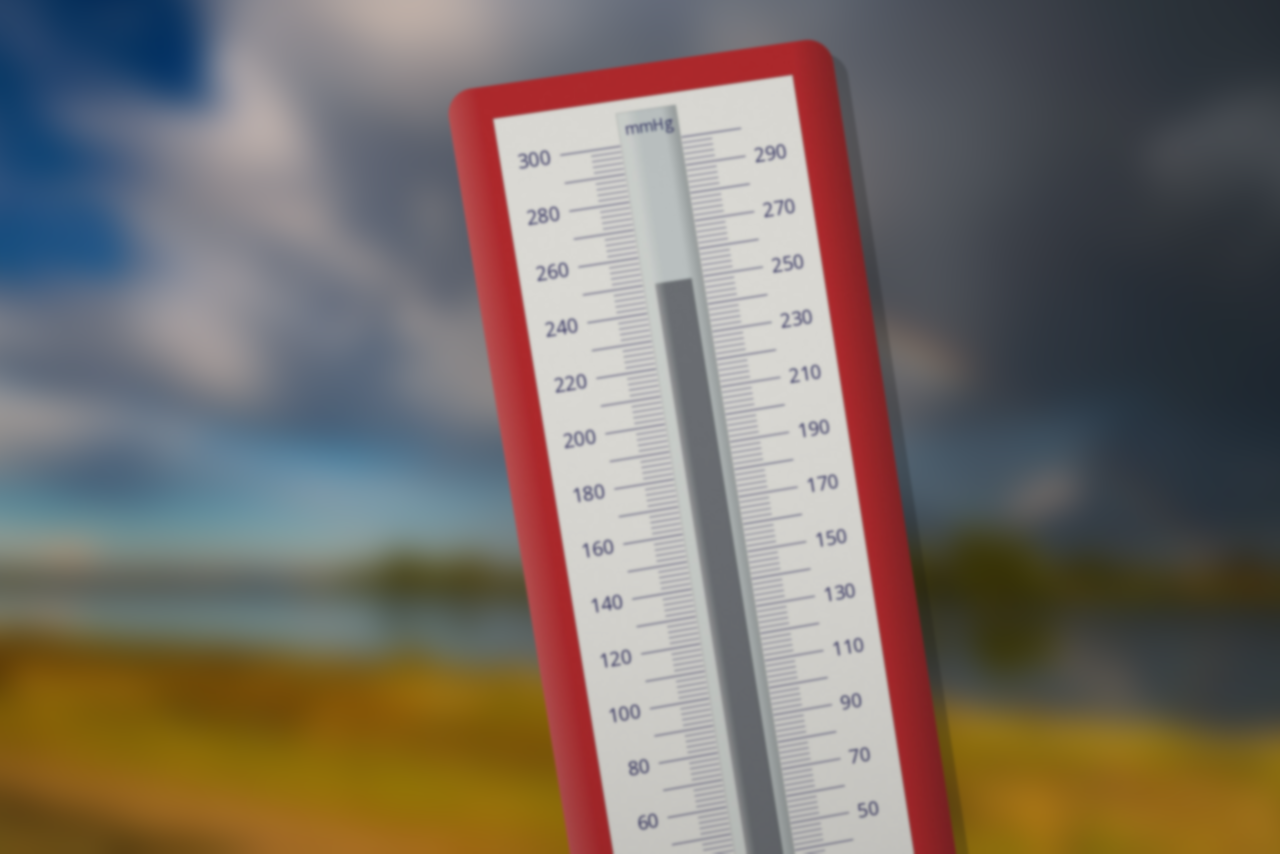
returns 250,mmHg
